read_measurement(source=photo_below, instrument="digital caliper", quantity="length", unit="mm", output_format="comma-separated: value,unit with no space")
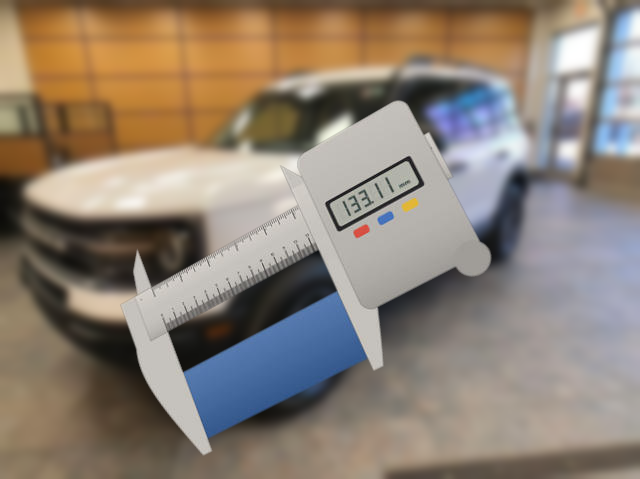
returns 133.11,mm
